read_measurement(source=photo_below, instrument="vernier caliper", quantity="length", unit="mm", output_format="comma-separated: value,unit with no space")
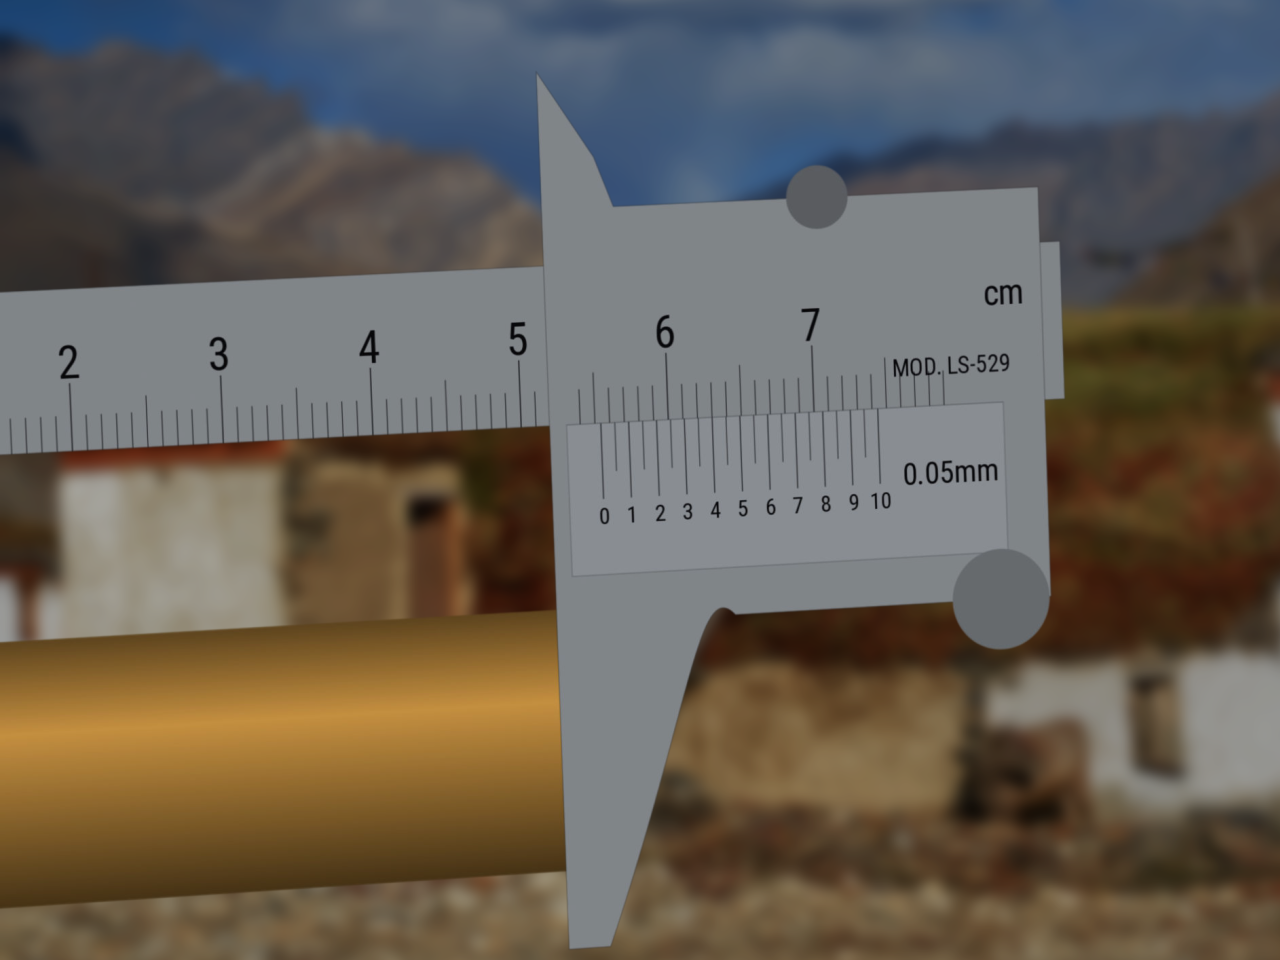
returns 55.4,mm
